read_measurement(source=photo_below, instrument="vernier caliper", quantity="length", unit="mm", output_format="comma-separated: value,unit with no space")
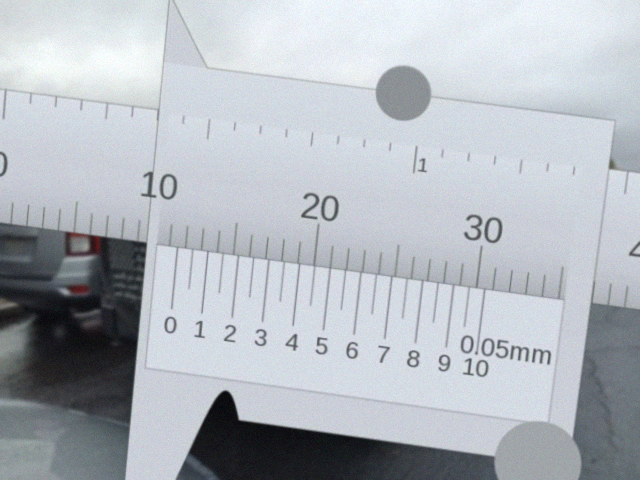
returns 11.5,mm
